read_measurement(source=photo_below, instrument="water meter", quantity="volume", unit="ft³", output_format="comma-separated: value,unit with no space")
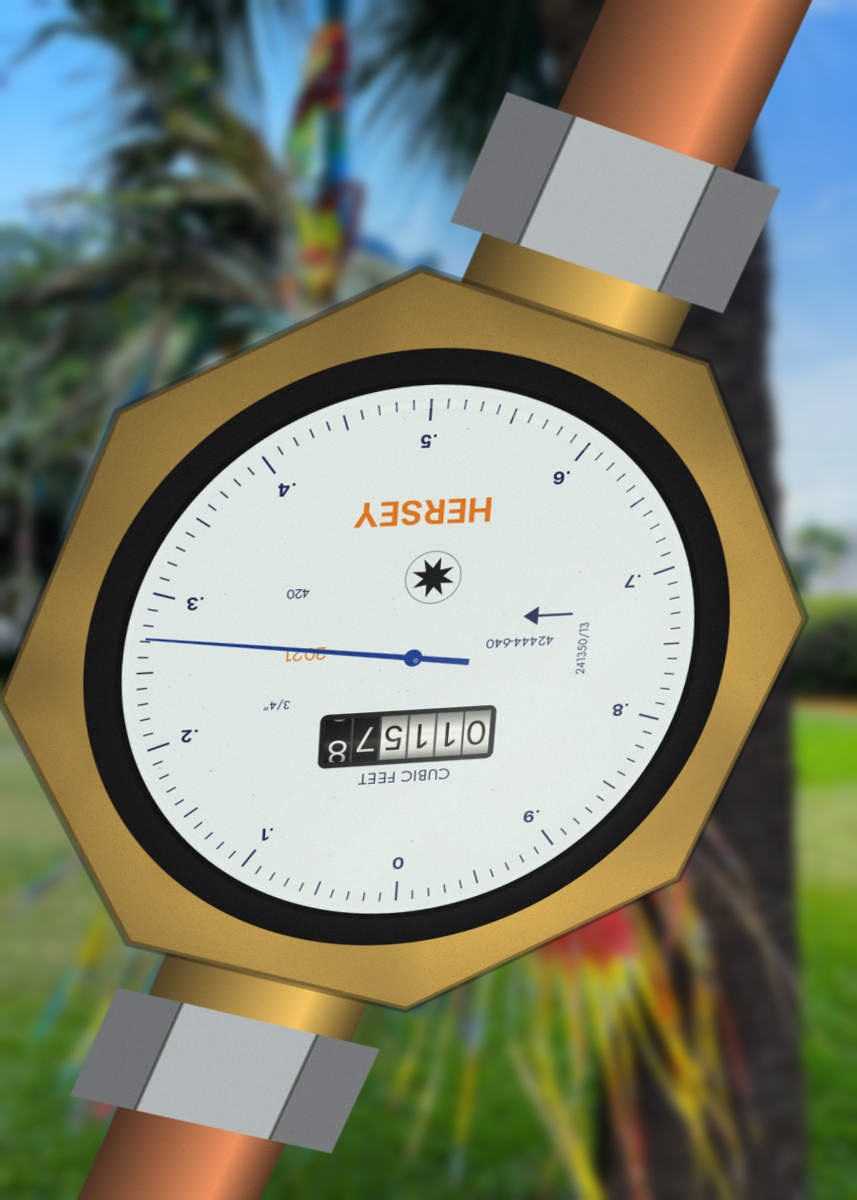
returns 11578.27,ft³
